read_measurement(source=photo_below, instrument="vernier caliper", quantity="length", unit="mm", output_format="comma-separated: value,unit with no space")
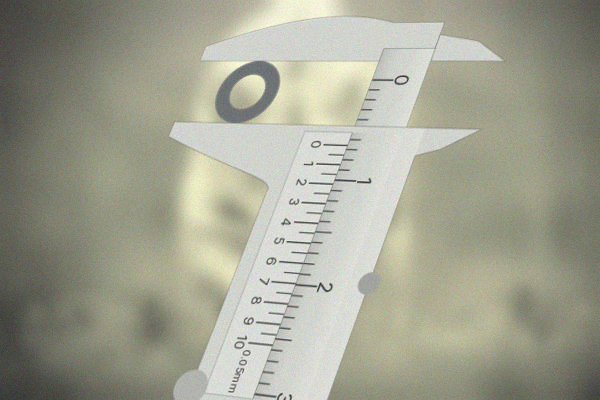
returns 6.6,mm
